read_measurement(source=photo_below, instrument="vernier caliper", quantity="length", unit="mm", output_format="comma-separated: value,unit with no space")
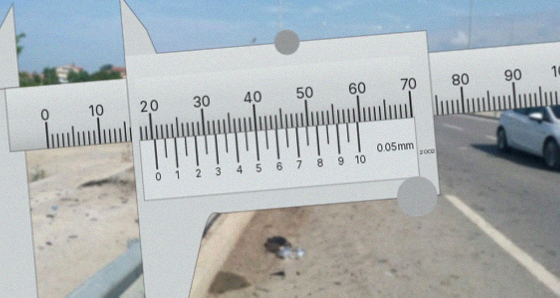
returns 20.5,mm
